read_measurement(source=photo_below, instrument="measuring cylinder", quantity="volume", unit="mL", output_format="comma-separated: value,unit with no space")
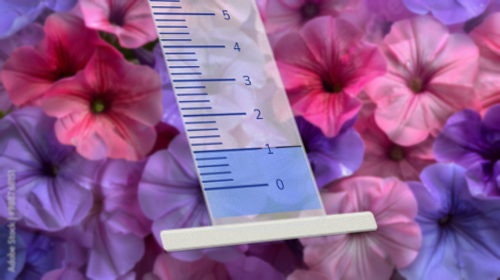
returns 1,mL
